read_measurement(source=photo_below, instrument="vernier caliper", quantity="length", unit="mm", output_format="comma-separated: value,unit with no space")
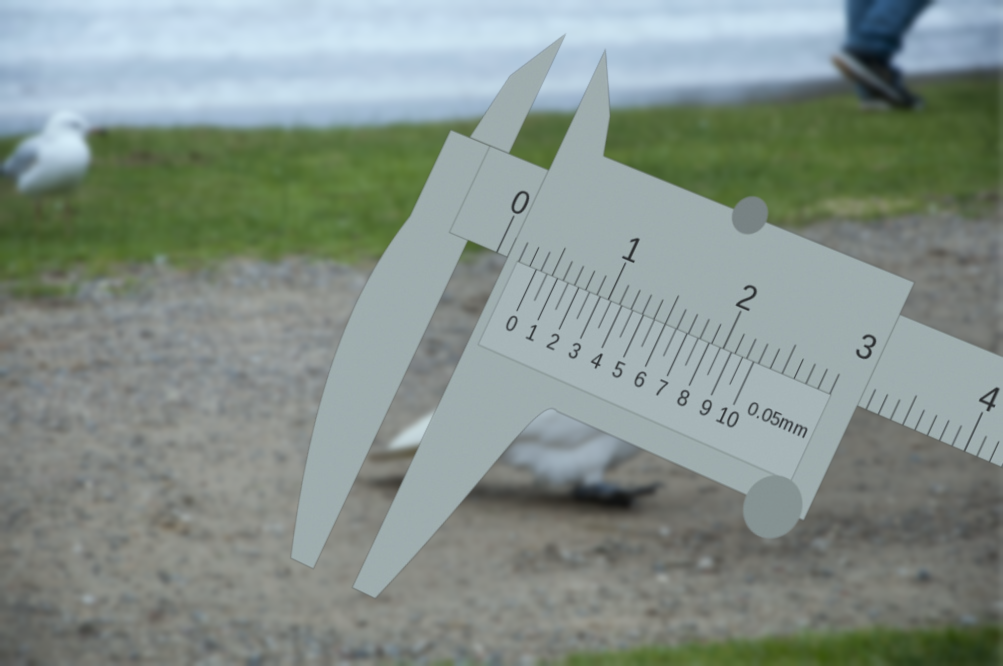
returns 3.6,mm
